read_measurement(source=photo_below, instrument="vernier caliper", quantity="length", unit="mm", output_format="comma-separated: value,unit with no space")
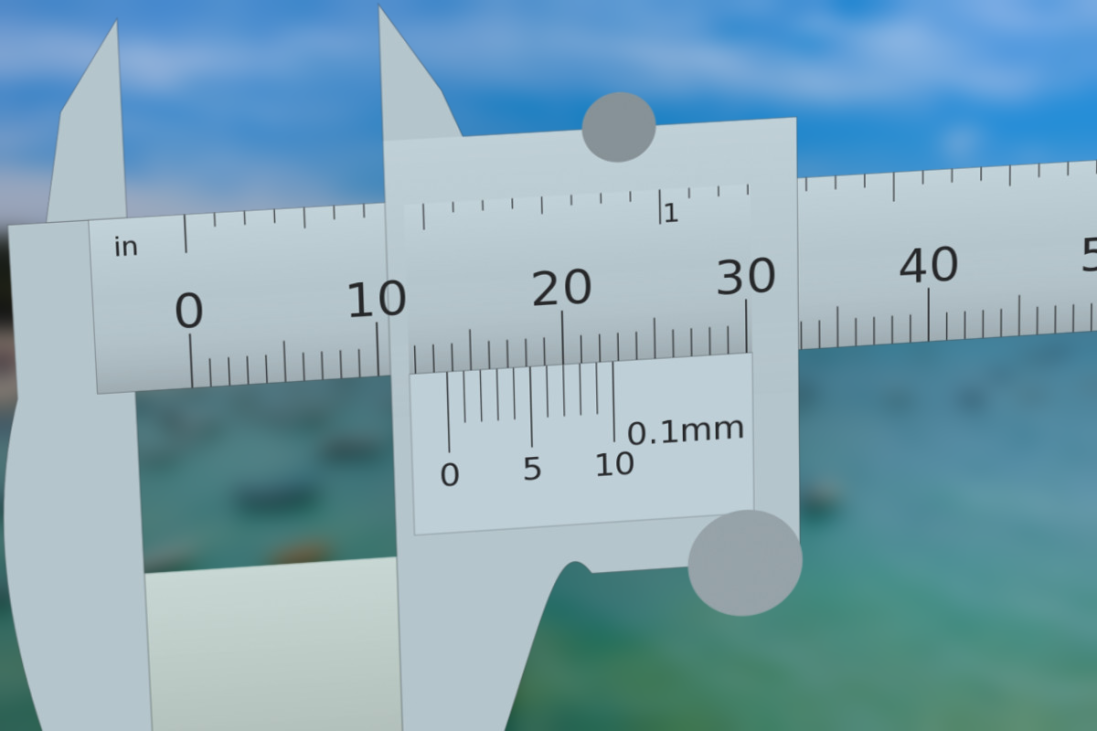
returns 13.7,mm
